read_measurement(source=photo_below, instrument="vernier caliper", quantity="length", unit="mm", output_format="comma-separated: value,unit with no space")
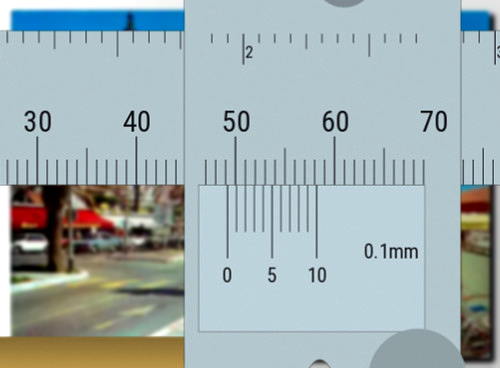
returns 49.2,mm
